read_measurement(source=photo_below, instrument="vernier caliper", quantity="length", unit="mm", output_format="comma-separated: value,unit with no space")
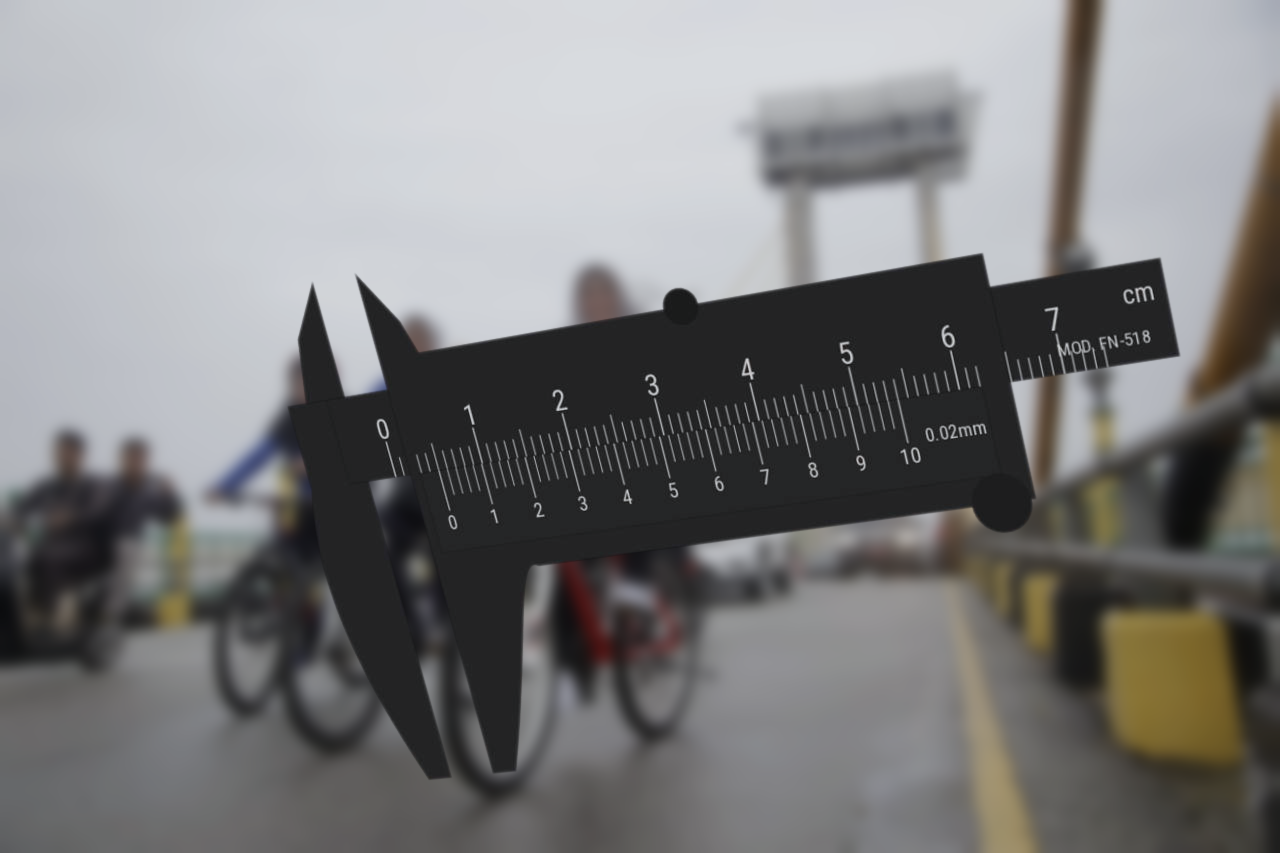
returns 5.0,mm
